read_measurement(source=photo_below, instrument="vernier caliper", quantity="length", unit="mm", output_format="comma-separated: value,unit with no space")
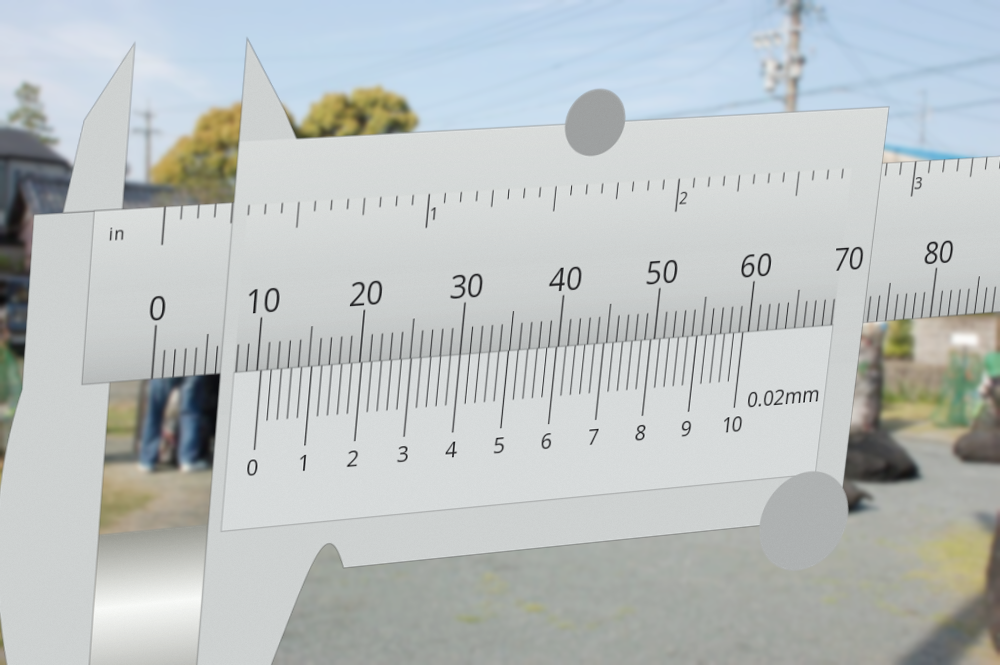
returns 10.4,mm
